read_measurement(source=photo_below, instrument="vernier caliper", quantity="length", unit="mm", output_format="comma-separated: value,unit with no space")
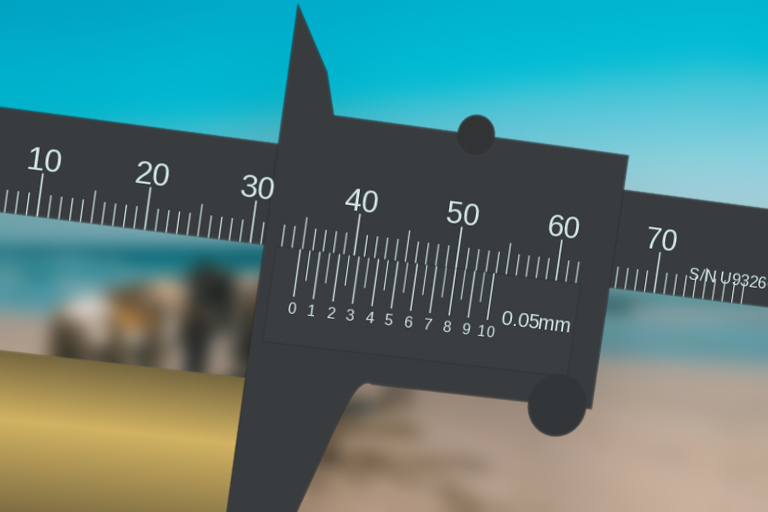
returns 34.8,mm
